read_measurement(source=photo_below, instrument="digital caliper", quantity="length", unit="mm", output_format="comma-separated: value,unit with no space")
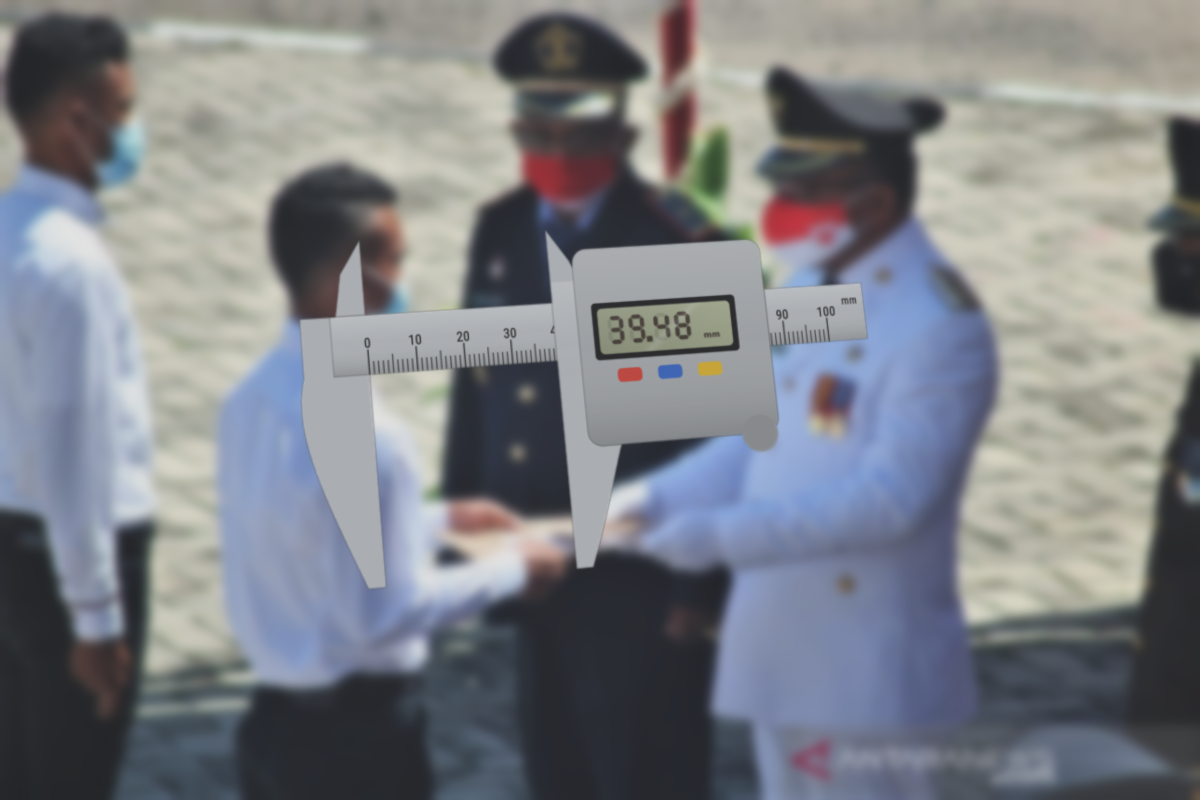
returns 39.48,mm
